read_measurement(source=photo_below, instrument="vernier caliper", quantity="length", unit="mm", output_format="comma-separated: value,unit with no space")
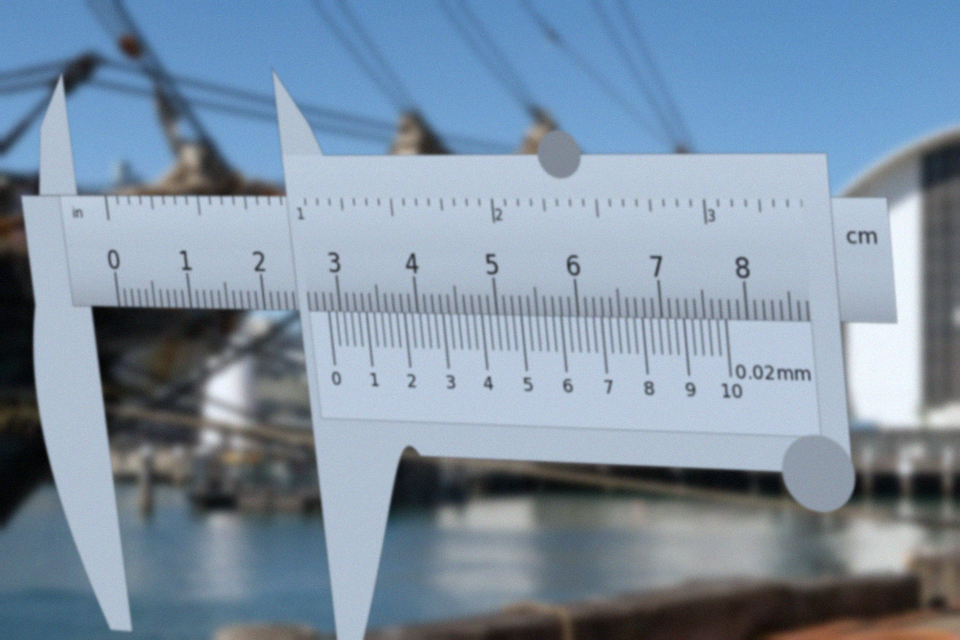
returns 28.5,mm
